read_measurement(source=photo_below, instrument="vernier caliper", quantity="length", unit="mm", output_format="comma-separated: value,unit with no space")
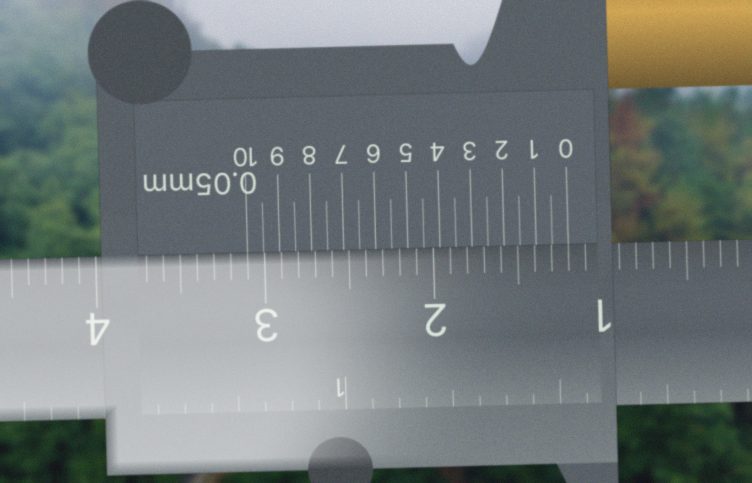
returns 12.0,mm
